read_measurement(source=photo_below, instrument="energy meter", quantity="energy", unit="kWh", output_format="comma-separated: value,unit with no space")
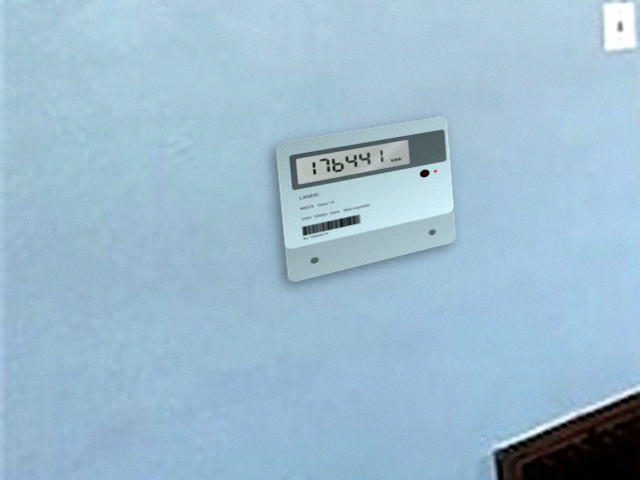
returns 176441,kWh
